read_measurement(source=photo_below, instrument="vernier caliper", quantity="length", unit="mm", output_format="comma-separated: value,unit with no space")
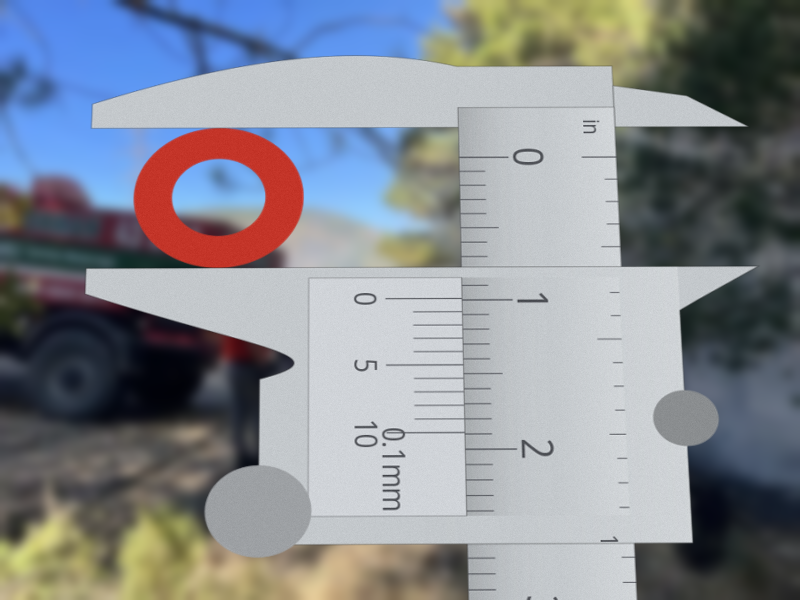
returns 9.9,mm
